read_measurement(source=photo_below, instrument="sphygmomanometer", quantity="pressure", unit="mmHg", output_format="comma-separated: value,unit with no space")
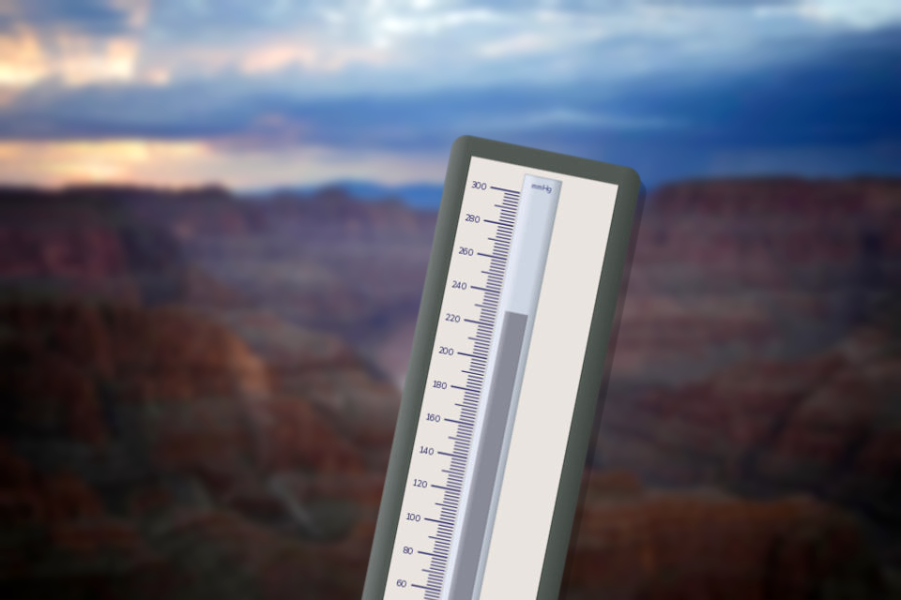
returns 230,mmHg
